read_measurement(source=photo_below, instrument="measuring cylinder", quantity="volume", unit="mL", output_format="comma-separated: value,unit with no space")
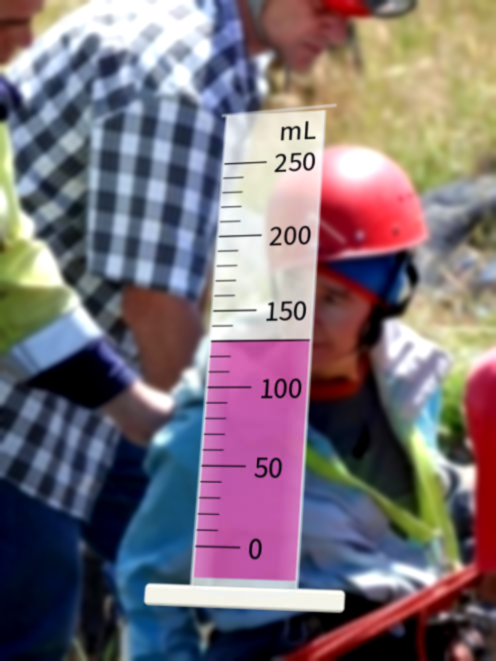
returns 130,mL
